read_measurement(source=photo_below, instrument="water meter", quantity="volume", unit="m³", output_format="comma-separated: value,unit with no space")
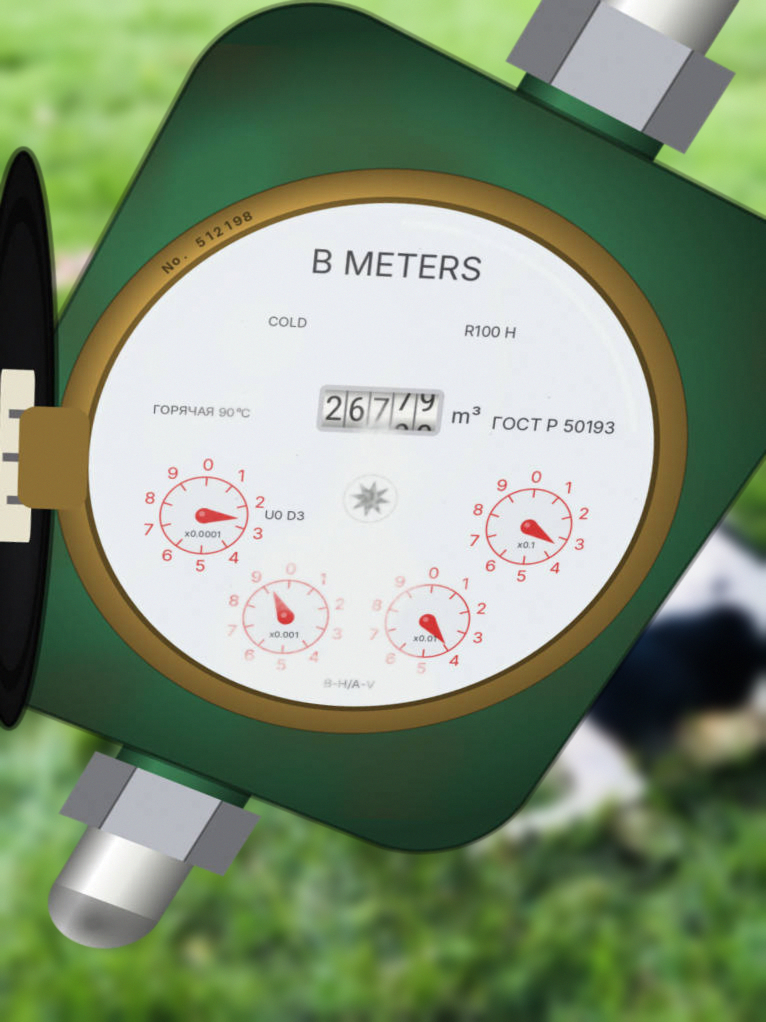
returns 26779.3392,m³
